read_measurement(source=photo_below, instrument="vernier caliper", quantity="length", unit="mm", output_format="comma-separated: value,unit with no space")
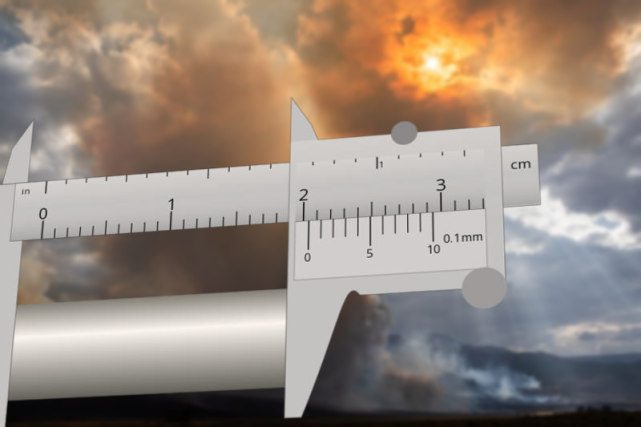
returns 20.4,mm
